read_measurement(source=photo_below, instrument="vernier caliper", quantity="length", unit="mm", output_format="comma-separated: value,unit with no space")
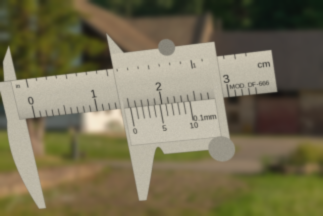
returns 15.2,mm
